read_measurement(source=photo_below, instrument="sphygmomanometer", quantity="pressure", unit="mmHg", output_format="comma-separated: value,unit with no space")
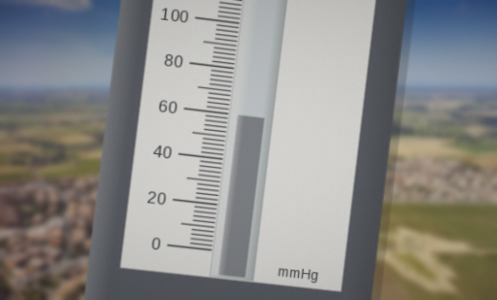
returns 60,mmHg
